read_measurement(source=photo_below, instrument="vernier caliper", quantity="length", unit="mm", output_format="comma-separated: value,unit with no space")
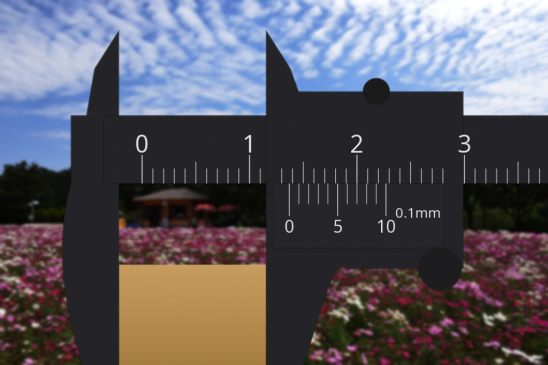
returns 13.7,mm
